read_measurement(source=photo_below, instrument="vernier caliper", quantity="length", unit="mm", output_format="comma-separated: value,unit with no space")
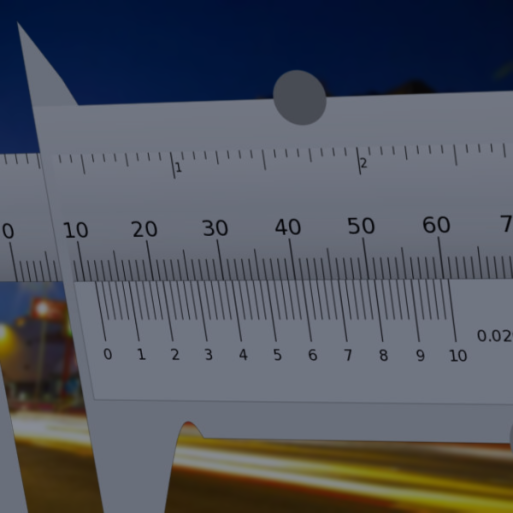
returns 11.6,mm
